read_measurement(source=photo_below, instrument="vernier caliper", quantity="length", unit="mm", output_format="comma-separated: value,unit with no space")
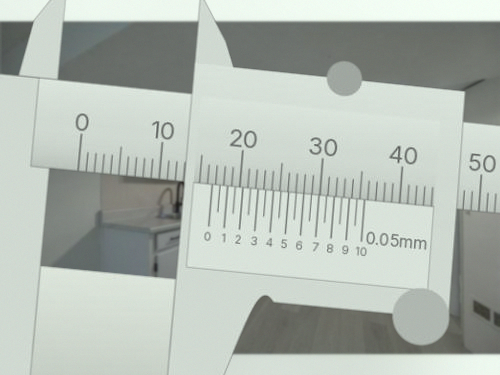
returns 16.6,mm
